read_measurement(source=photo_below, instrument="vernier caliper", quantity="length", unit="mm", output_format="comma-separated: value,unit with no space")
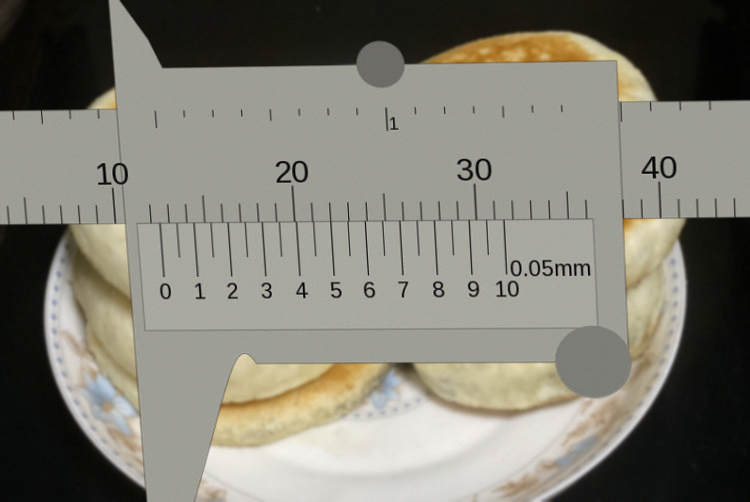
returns 12.5,mm
